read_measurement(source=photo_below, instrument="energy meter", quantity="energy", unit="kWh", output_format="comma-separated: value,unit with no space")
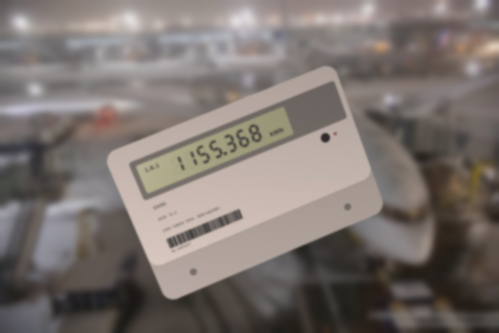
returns 1155.368,kWh
